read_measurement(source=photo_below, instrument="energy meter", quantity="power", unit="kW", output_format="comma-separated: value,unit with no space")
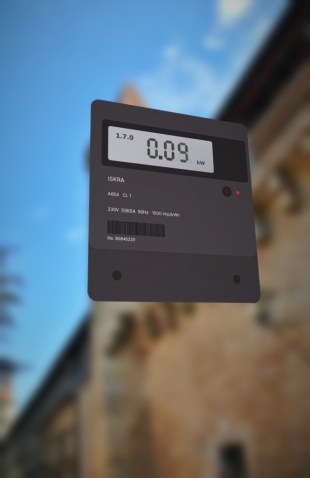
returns 0.09,kW
